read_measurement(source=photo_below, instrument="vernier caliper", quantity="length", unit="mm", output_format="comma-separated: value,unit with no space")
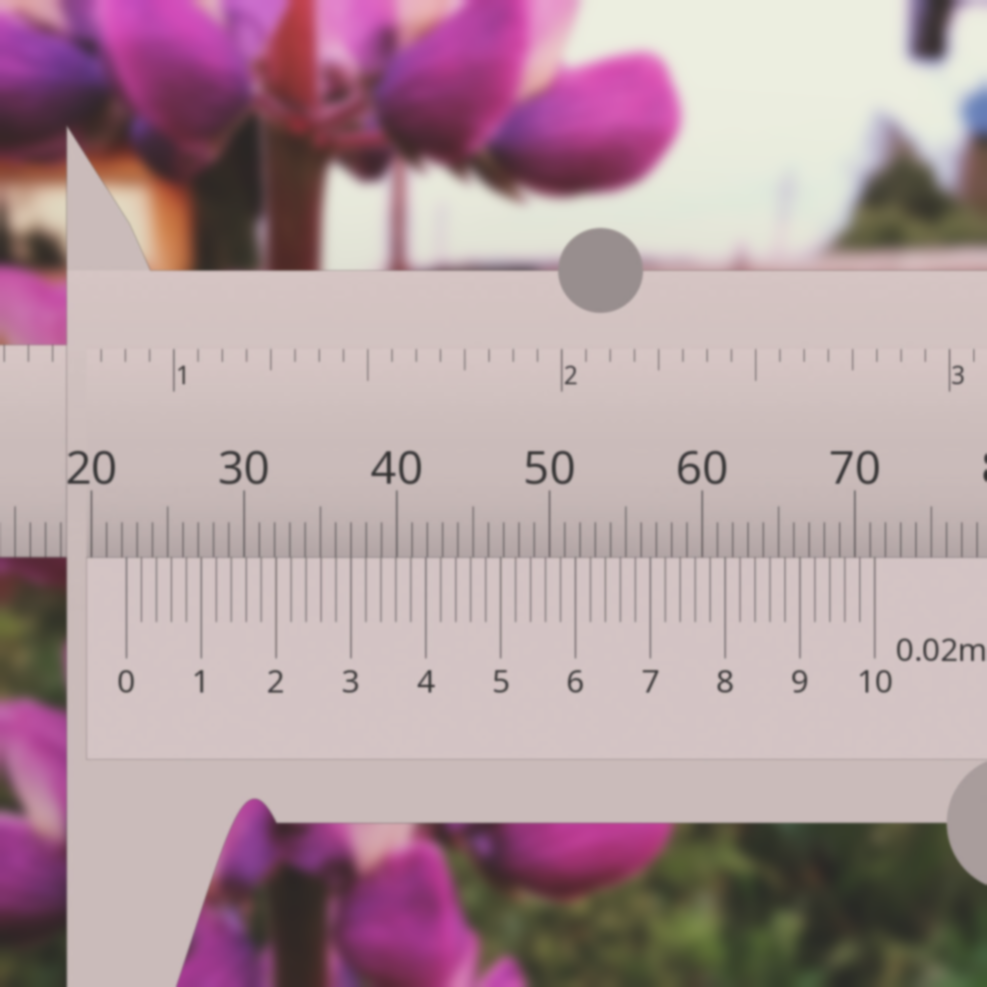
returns 22.3,mm
